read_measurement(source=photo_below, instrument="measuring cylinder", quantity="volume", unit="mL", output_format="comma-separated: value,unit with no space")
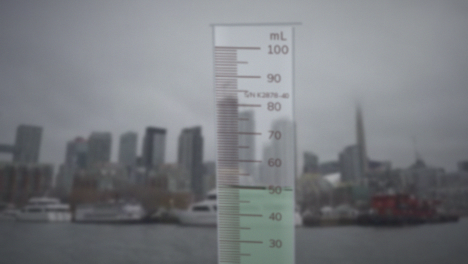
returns 50,mL
